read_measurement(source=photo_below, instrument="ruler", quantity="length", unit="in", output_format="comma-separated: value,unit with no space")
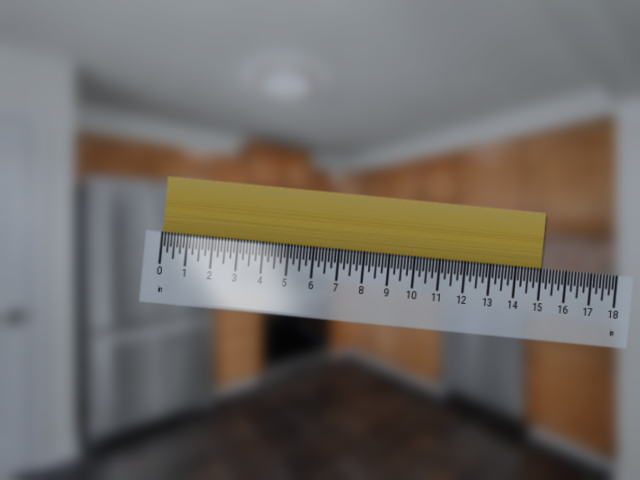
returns 15,in
